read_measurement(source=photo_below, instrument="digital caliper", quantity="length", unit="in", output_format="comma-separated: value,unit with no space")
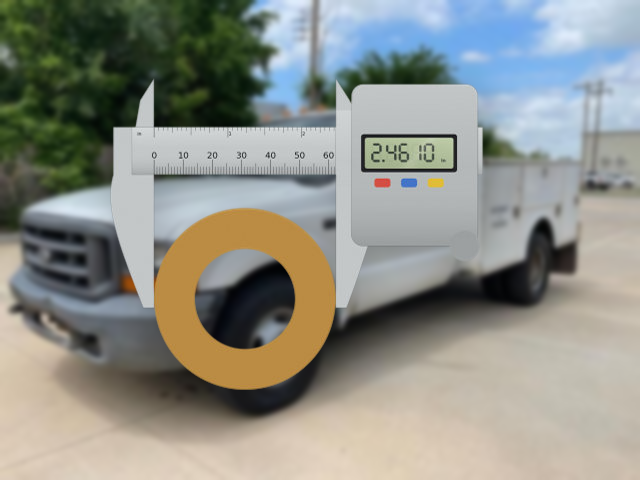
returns 2.4610,in
